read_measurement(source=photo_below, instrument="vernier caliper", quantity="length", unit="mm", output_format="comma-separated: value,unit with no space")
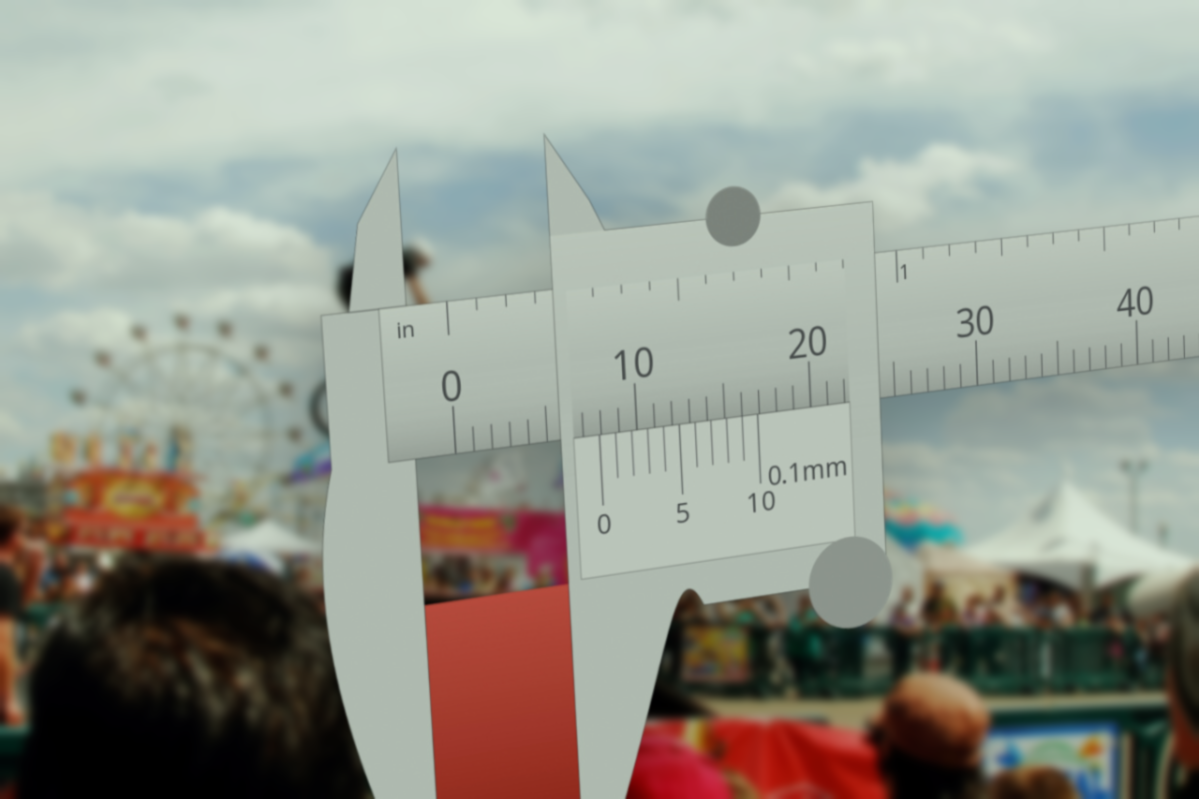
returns 7.9,mm
